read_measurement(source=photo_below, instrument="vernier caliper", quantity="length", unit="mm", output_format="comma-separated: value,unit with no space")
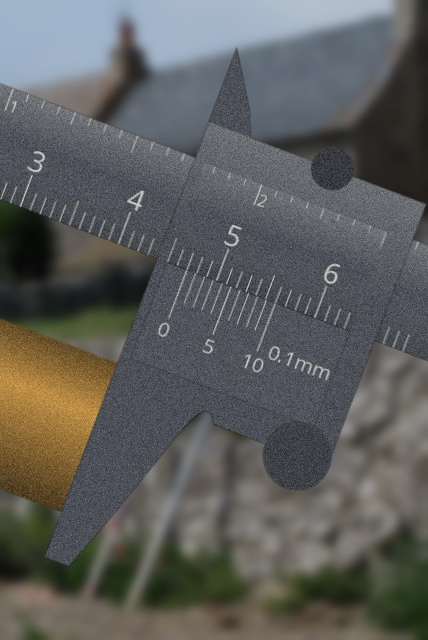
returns 47.0,mm
